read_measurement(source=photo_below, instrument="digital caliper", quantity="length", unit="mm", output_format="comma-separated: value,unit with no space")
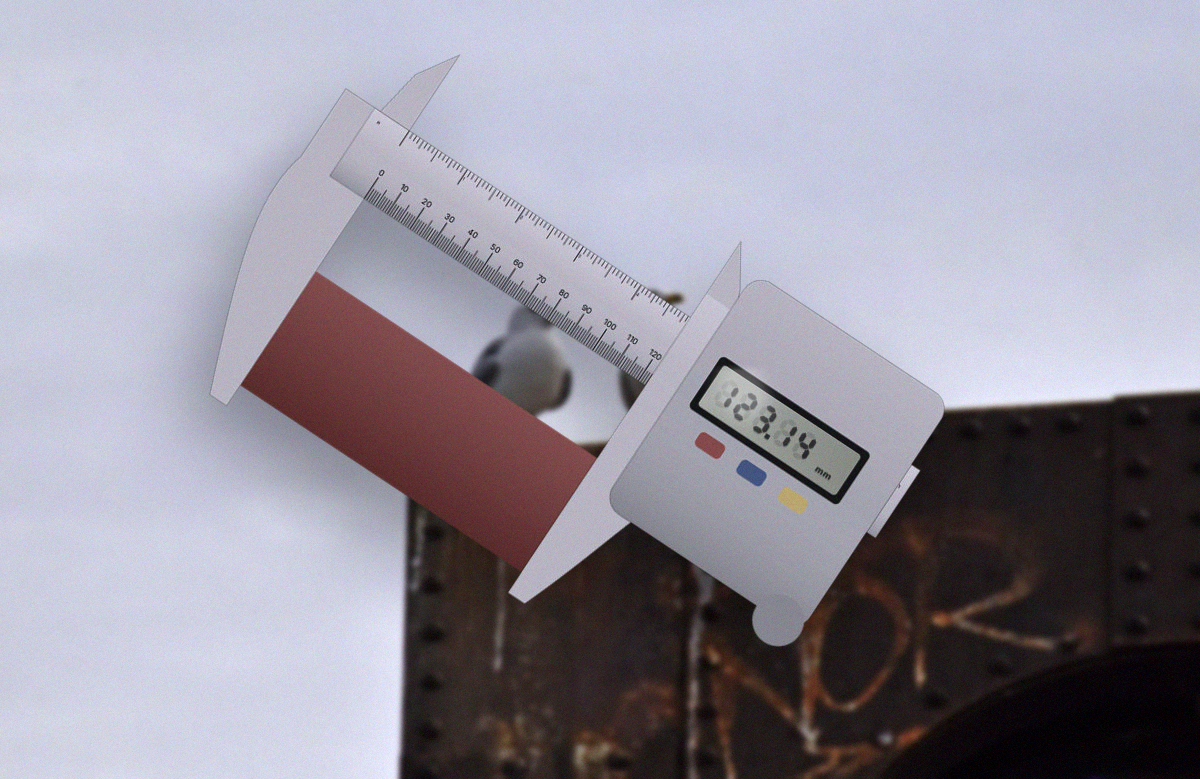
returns 123.14,mm
